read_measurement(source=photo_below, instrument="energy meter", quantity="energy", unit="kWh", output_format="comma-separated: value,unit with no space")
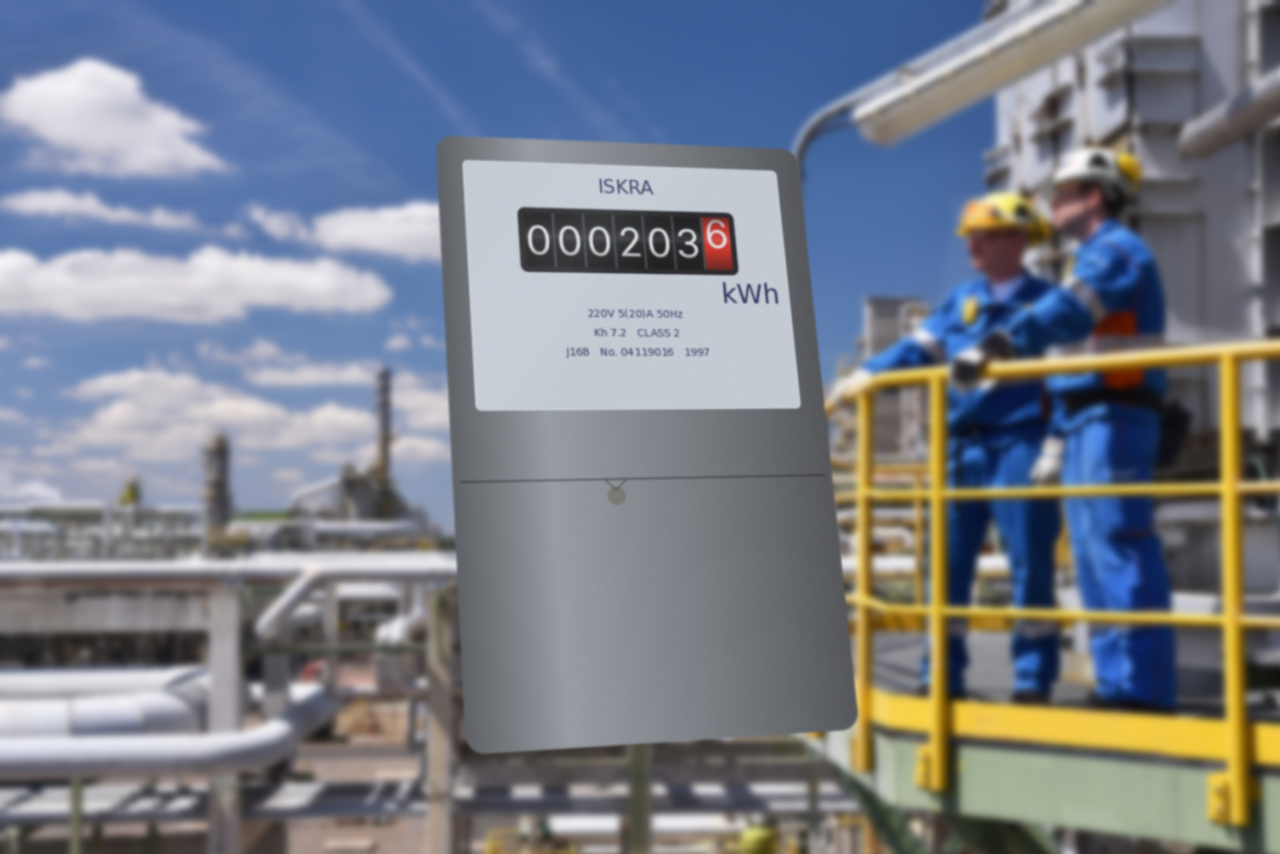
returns 203.6,kWh
